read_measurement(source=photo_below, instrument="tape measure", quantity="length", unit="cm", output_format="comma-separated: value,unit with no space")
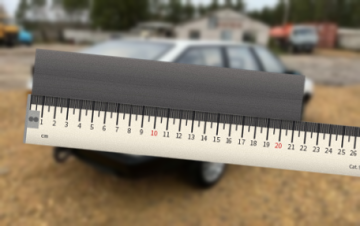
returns 21.5,cm
